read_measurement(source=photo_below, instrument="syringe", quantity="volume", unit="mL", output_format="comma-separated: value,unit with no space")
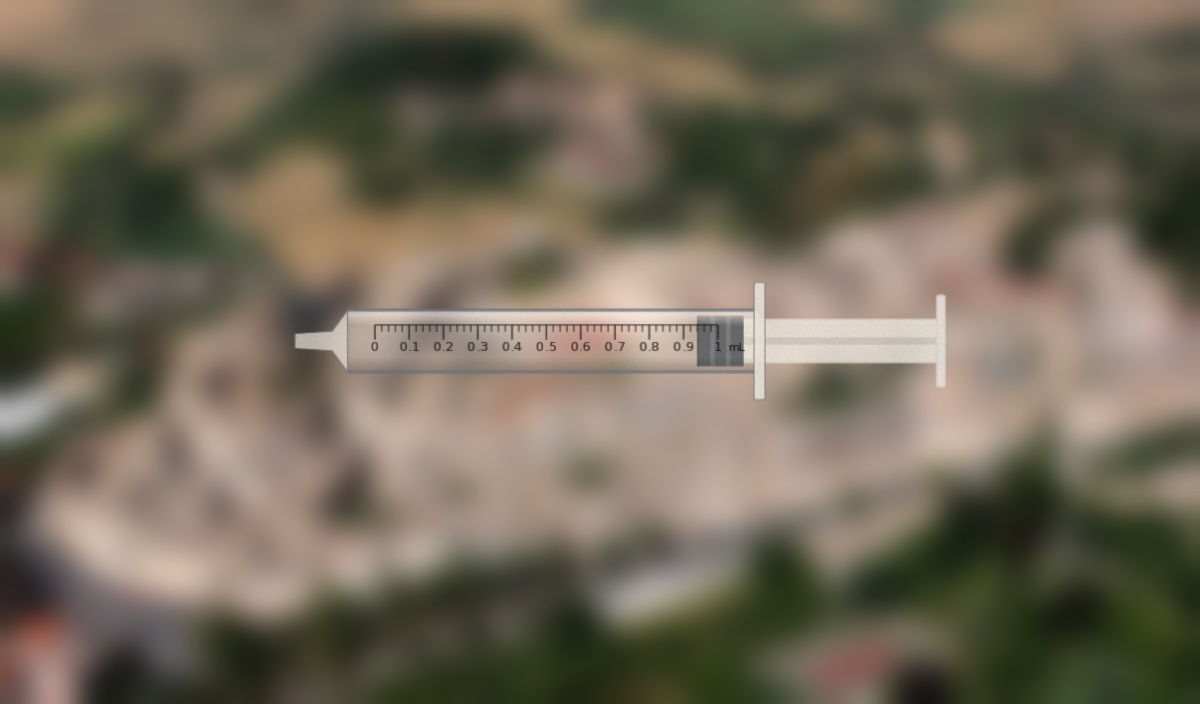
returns 0.94,mL
